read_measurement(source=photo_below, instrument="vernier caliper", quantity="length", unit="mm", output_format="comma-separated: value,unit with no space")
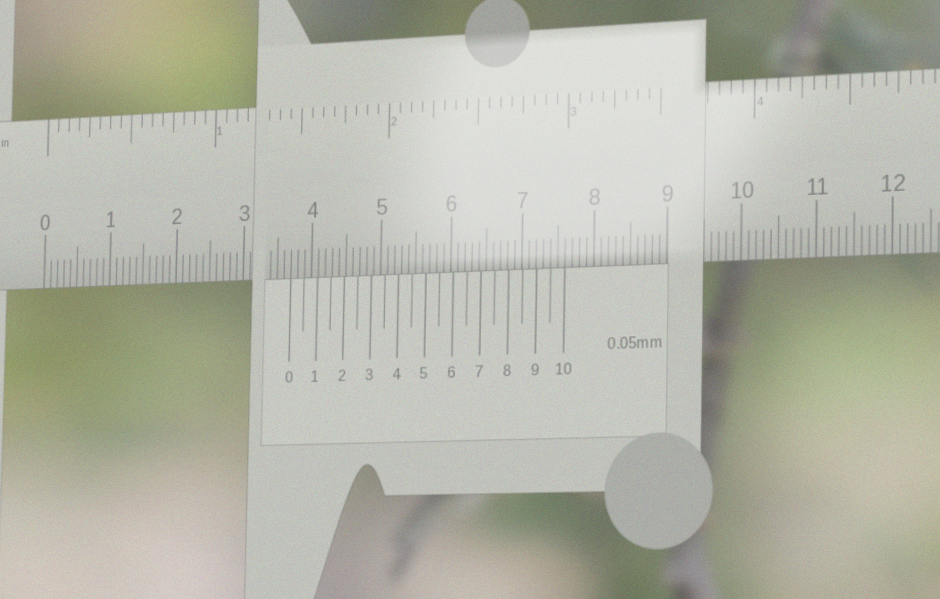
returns 37.0,mm
